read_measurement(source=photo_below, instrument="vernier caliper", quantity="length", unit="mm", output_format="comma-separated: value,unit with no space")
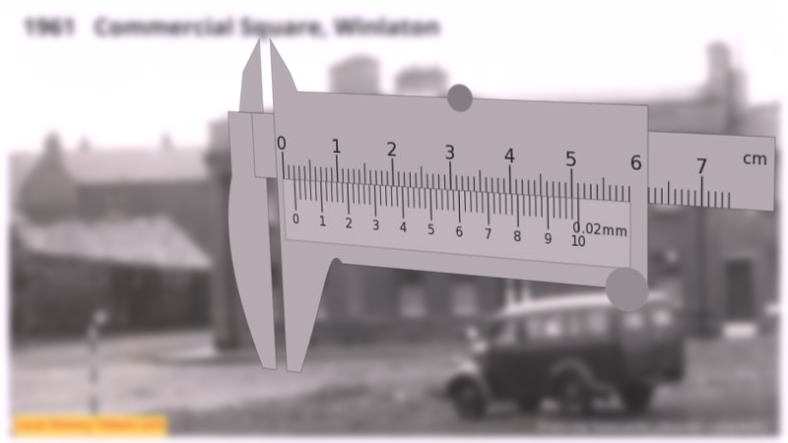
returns 2.0,mm
